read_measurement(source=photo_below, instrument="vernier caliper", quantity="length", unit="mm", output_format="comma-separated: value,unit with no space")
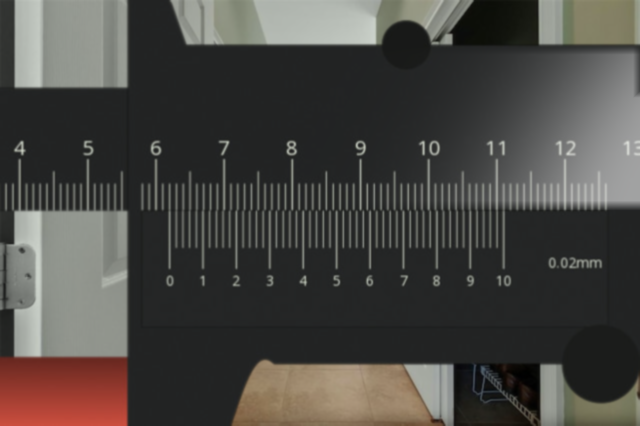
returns 62.0,mm
